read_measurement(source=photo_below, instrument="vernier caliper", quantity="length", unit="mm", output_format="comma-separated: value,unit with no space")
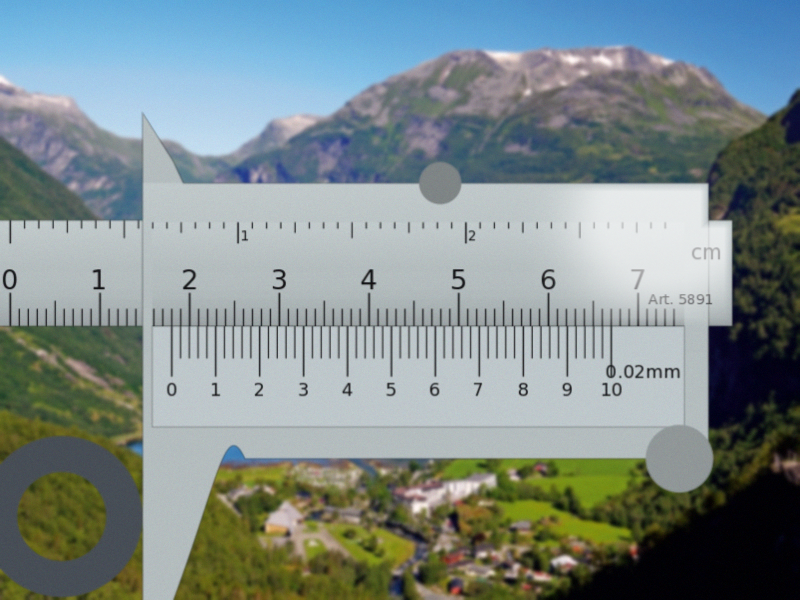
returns 18.0,mm
